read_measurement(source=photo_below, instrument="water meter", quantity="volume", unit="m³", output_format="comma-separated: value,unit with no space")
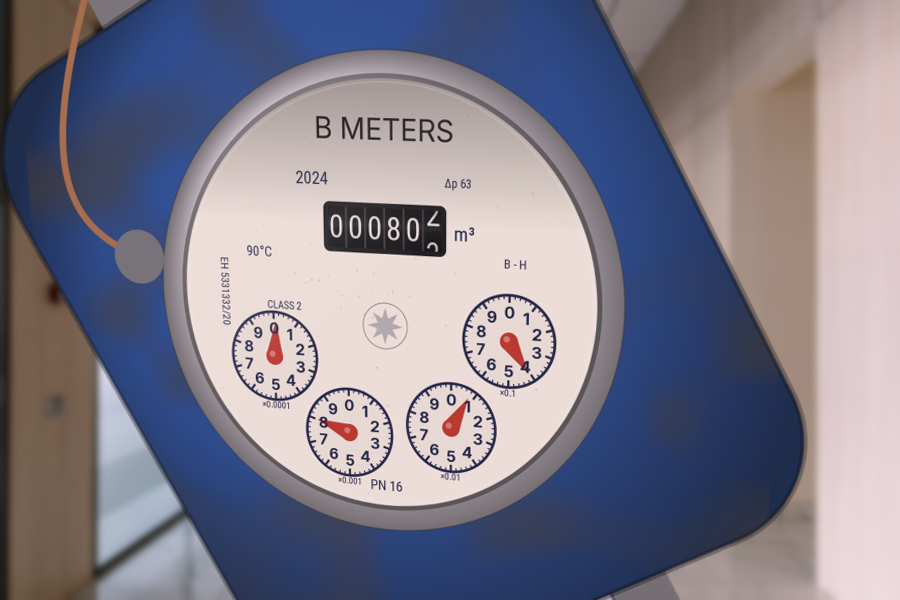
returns 802.4080,m³
